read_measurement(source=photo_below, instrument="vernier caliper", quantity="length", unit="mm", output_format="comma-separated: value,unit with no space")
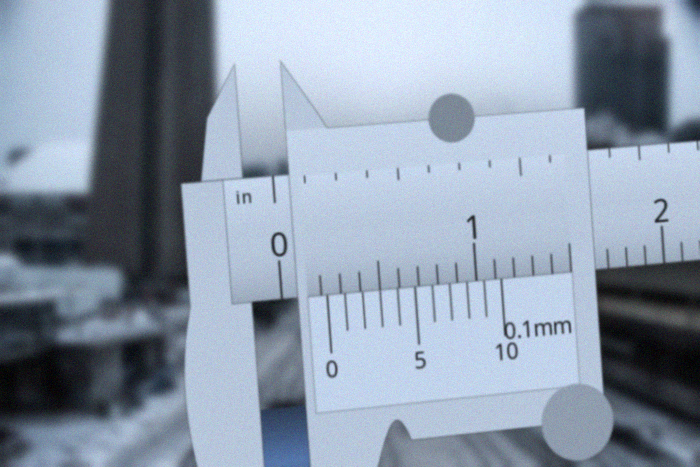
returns 2.3,mm
